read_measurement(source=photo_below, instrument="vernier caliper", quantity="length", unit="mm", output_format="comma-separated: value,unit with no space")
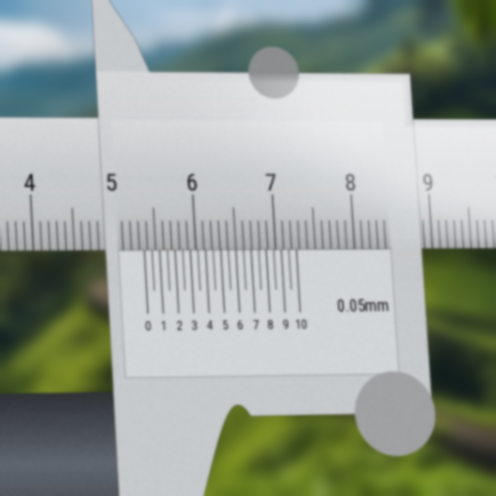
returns 53.6,mm
